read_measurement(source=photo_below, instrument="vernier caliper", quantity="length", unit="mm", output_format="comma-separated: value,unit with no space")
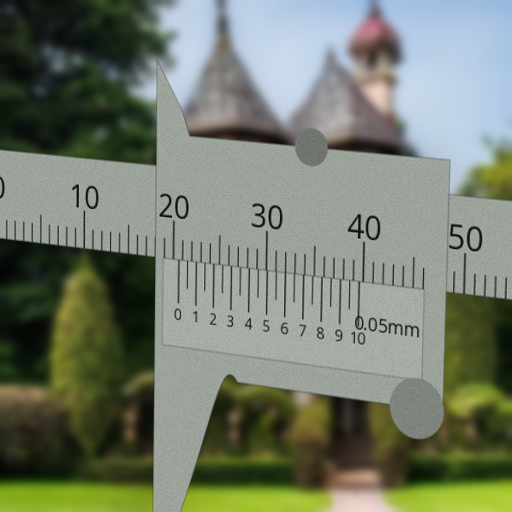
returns 20.6,mm
